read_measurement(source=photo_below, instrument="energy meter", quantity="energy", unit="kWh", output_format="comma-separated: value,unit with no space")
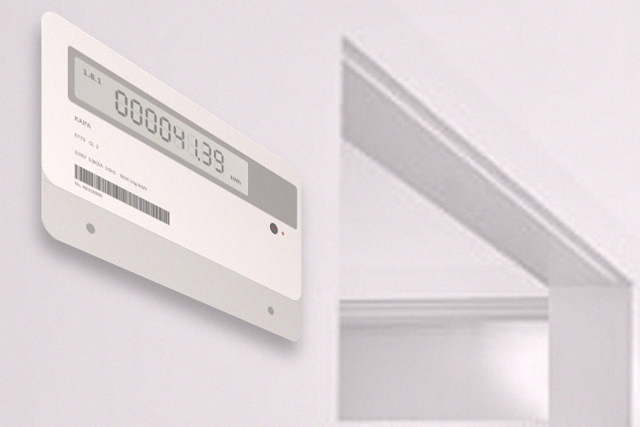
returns 41.39,kWh
